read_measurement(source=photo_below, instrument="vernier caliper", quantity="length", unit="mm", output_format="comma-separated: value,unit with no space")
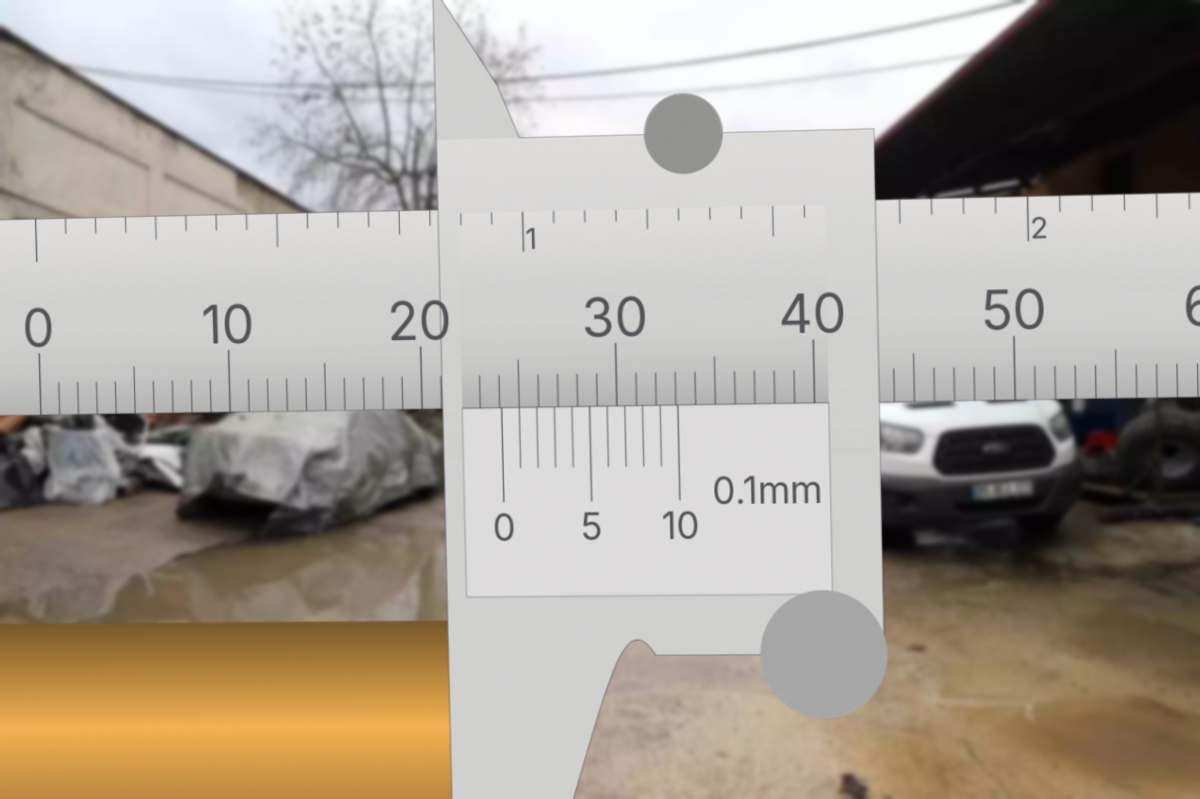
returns 24.1,mm
